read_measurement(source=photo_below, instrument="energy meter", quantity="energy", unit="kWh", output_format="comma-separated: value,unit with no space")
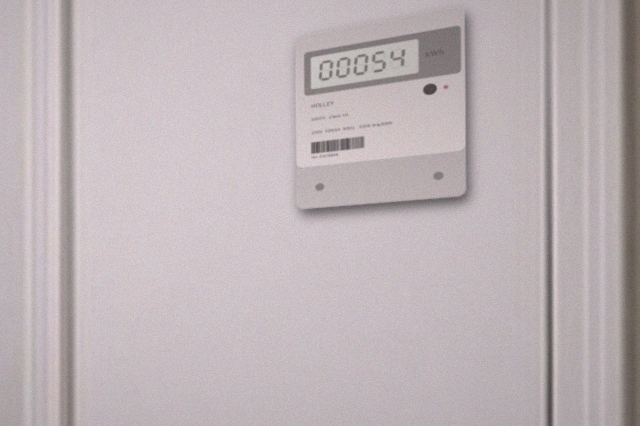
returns 54,kWh
